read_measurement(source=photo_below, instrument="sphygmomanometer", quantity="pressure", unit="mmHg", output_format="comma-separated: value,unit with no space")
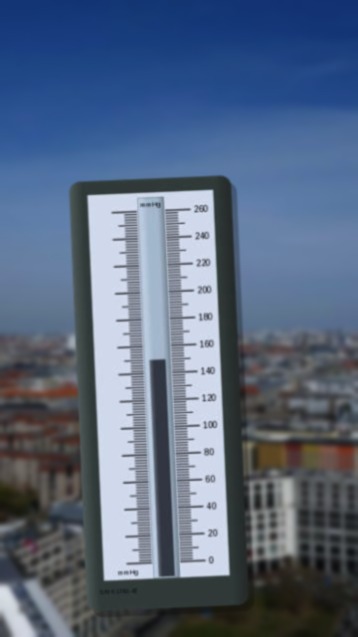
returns 150,mmHg
